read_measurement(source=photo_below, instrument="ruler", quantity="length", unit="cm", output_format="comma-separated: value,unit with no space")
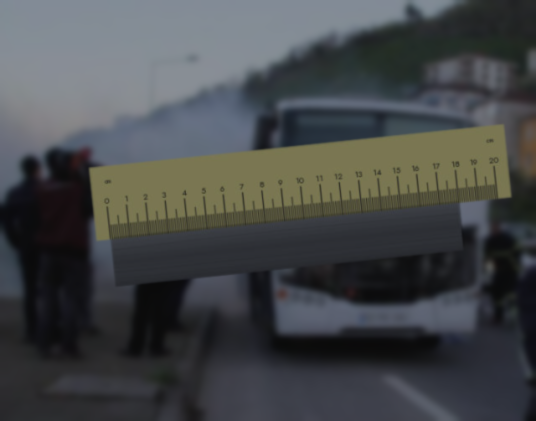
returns 18,cm
